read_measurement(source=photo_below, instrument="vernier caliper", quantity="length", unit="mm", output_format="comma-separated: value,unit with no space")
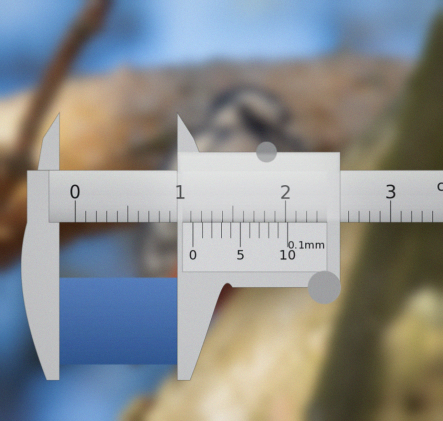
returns 11.2,mm
